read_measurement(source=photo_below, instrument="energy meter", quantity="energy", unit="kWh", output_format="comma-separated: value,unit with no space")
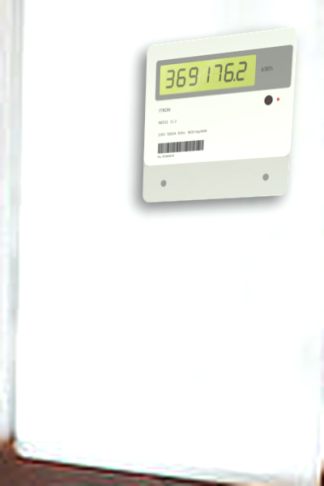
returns 369176.2,kWh
